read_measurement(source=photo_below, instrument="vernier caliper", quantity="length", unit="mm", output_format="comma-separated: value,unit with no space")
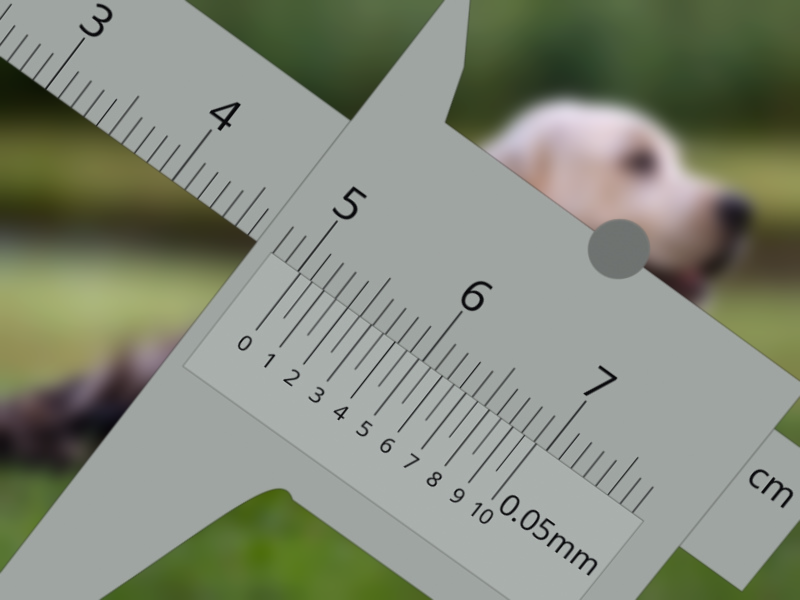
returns 50.2,mm
